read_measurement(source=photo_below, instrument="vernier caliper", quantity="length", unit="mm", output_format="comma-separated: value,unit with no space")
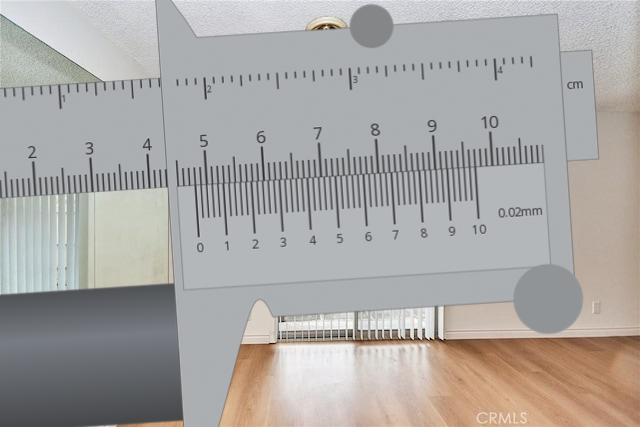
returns 48.0,mm
